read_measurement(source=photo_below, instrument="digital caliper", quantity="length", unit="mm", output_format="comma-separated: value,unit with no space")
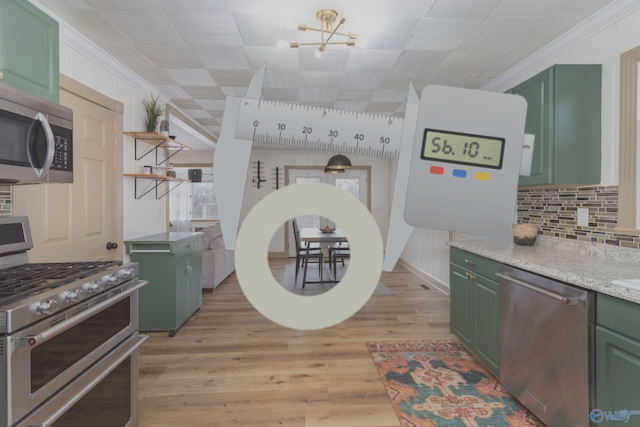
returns 56.10,mm
